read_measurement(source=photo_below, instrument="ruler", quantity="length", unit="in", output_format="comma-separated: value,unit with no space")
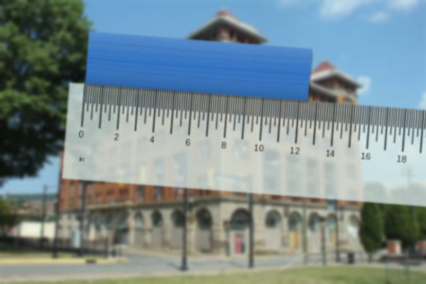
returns 12.5,in
